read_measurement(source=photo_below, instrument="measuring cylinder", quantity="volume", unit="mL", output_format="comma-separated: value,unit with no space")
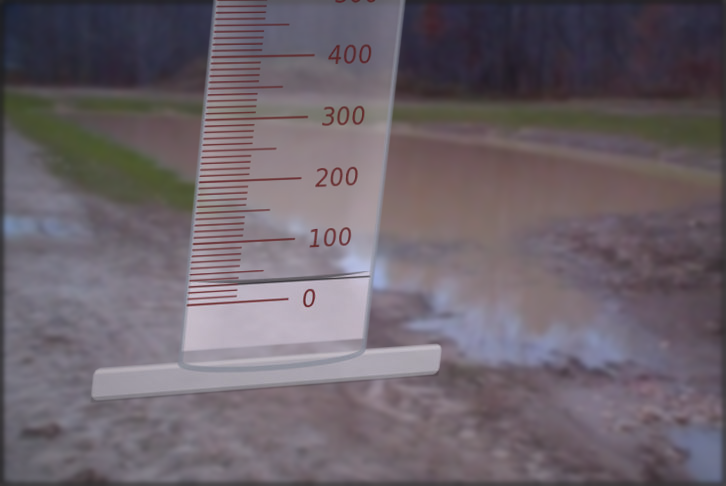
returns 30,mL
